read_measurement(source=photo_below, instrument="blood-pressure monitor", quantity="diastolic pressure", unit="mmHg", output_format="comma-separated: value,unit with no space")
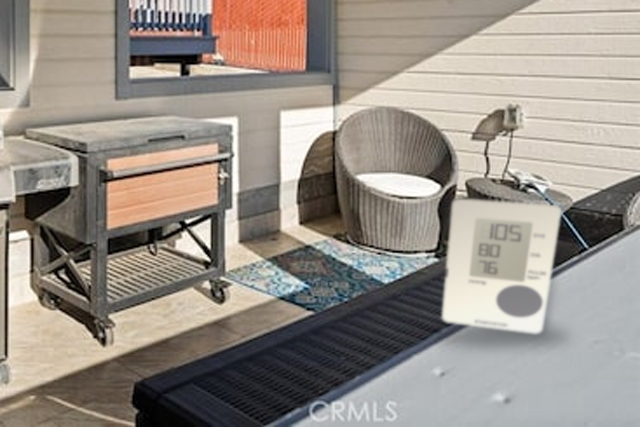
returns 80,mmHg
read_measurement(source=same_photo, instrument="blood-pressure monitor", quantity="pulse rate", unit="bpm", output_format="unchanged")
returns 76,bpm
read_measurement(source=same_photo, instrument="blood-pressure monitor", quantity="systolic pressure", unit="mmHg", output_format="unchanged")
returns 105,mmHg
